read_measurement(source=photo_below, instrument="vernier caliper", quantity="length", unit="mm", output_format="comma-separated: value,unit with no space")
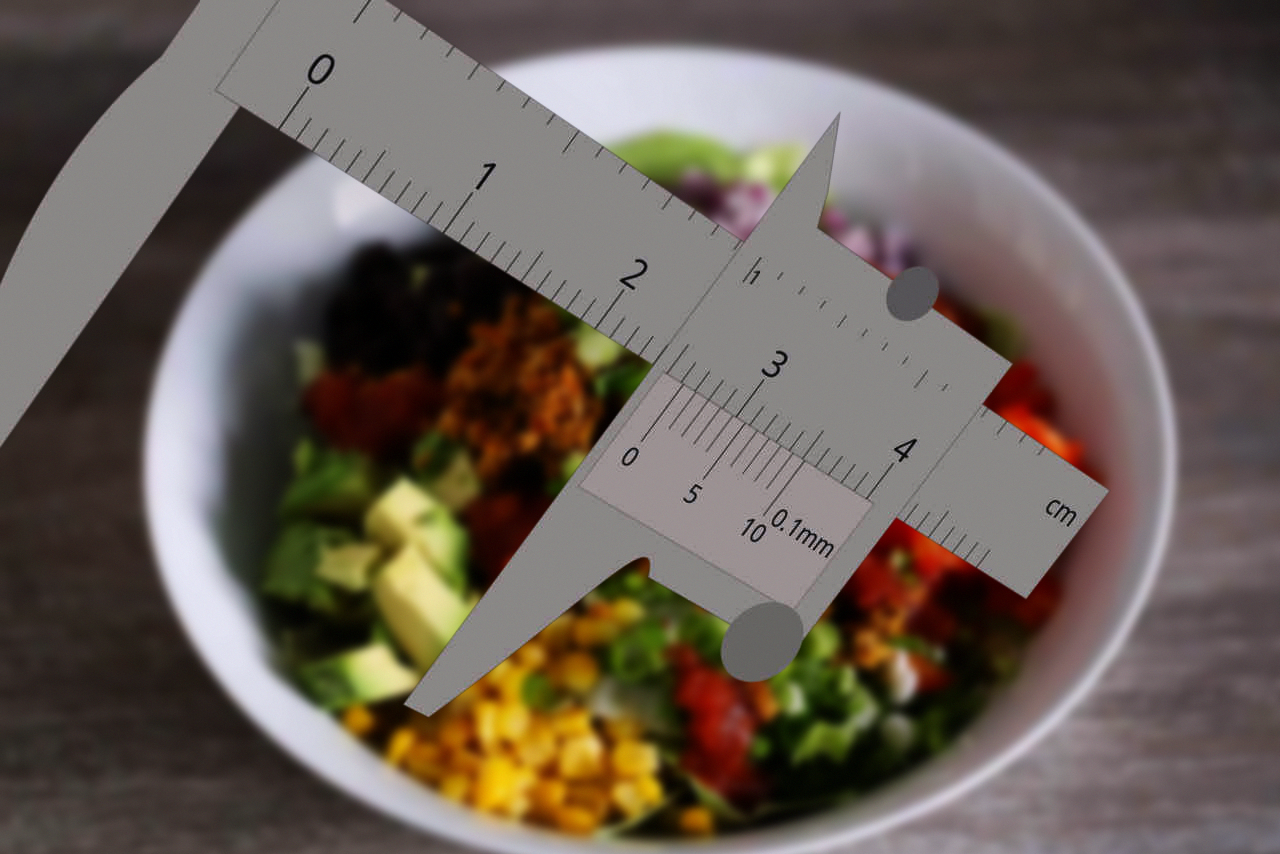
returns 26.2,mm
